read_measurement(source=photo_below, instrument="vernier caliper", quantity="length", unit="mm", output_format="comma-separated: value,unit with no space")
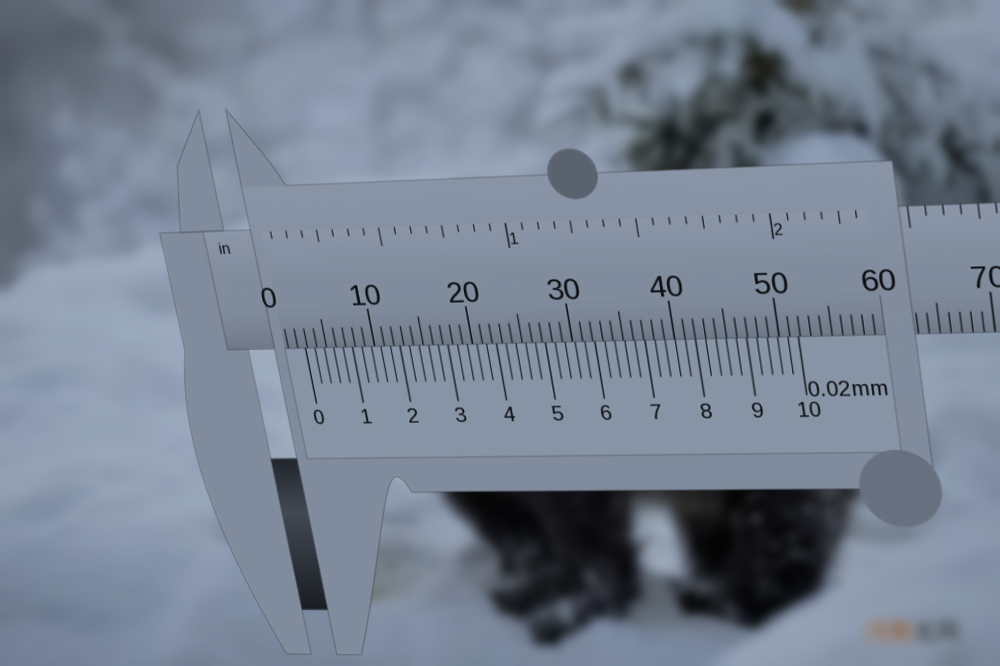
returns 2.8,mm
